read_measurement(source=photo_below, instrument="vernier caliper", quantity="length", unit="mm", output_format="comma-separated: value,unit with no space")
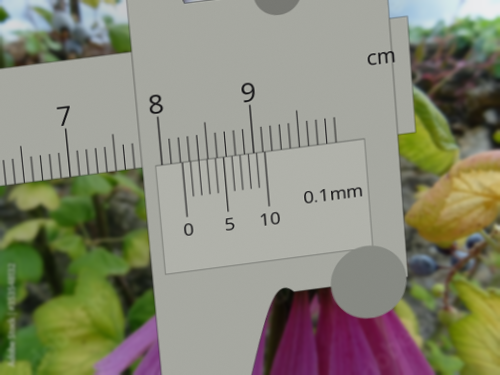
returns 82.2,mm
